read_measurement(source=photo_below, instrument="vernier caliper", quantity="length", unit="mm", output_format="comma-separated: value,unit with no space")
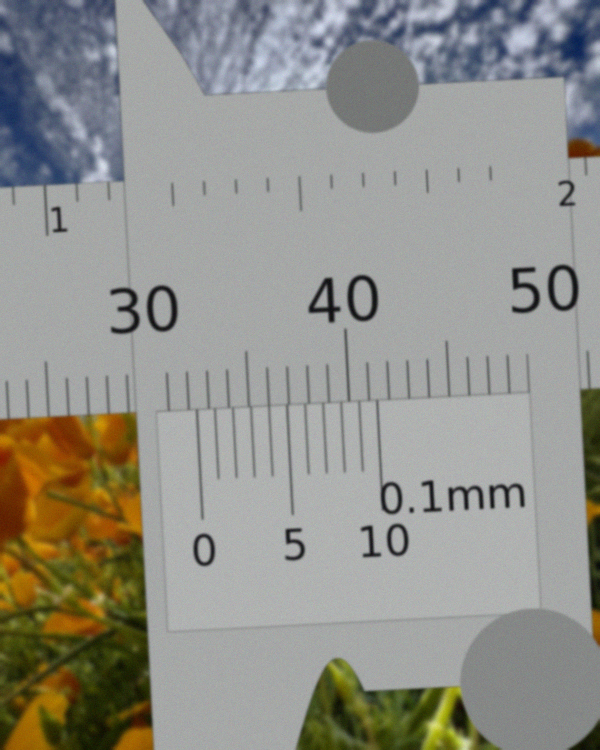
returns 32.4,mm
